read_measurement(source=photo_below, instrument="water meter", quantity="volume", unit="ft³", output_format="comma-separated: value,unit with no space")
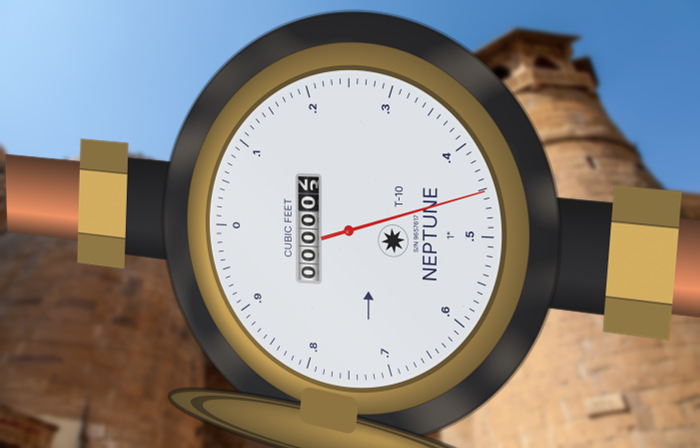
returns 2.45,ft³
